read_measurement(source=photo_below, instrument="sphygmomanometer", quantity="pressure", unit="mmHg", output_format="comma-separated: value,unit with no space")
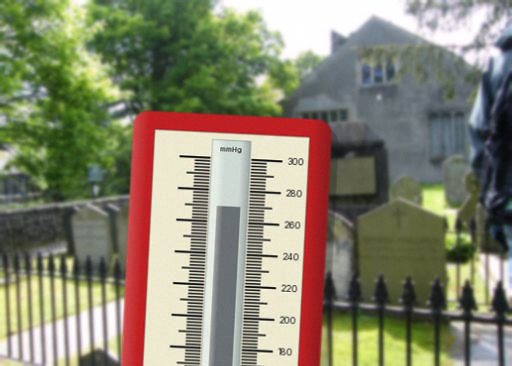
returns 270,mmHg
